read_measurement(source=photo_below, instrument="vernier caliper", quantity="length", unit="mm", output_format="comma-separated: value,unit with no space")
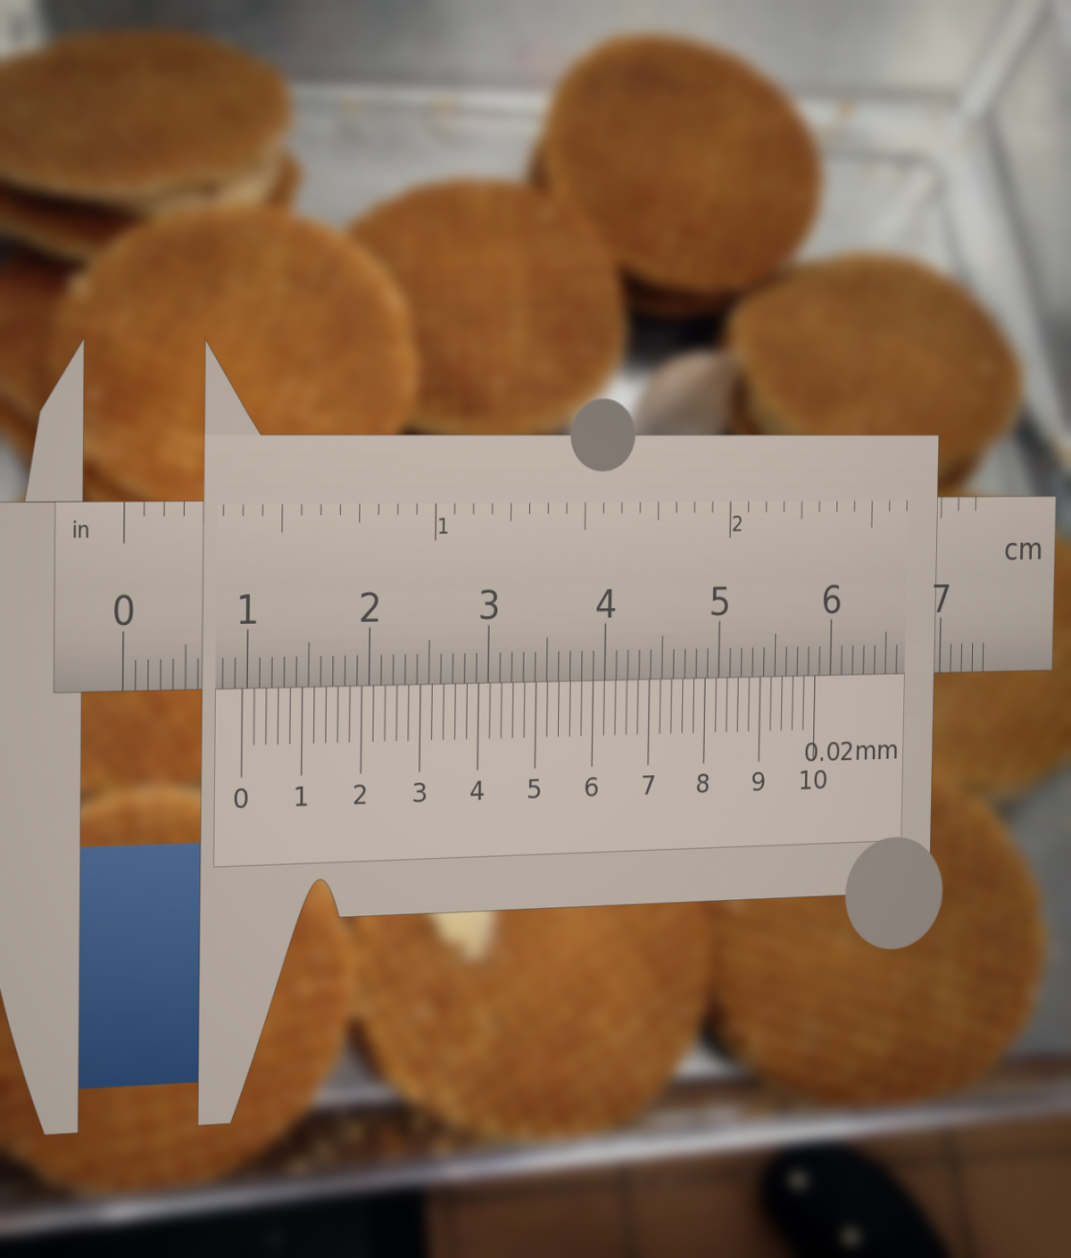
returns 9.6,mm
